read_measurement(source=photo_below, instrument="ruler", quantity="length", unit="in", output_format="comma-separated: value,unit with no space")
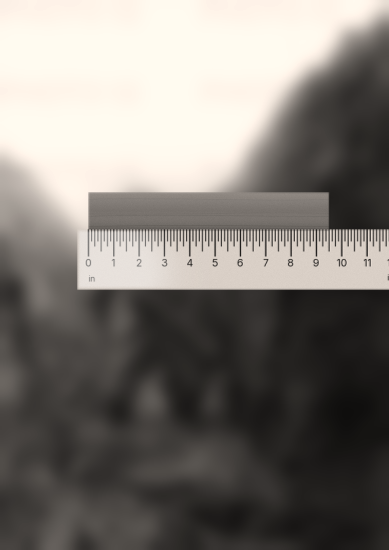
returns 9.5,in
